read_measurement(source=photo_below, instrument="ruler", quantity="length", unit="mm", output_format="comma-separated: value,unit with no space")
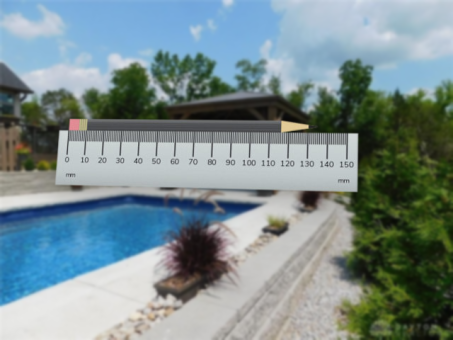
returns 135,mm
